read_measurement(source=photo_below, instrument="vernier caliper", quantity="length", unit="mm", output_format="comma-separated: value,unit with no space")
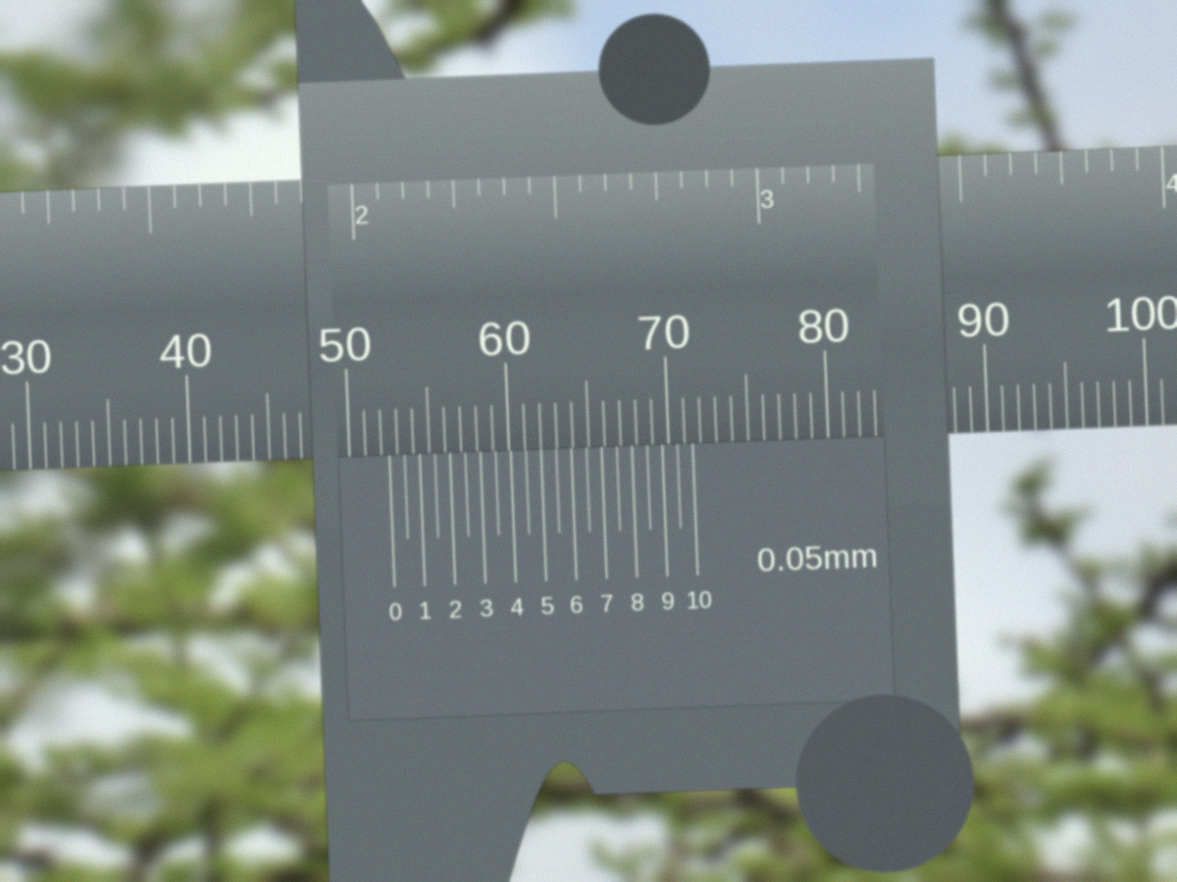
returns 52.5,mm
